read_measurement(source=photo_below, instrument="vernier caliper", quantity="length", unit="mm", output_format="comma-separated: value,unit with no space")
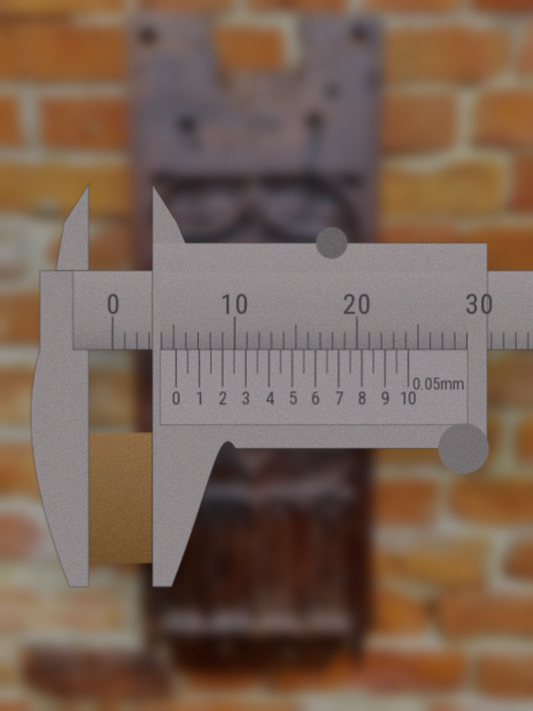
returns 5.2,mm
